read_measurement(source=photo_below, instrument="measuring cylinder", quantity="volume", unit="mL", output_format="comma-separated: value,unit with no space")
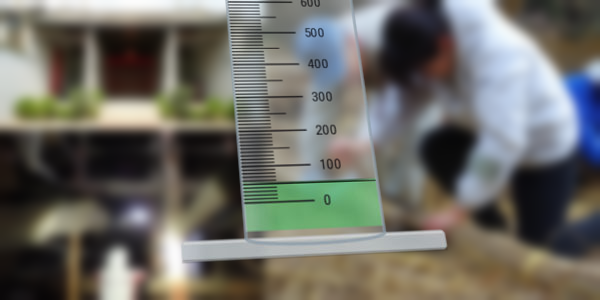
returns 50,mL
